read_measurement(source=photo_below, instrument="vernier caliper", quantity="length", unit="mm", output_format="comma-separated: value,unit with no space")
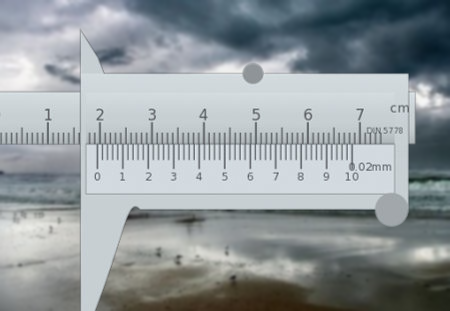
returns 19.5,mm
